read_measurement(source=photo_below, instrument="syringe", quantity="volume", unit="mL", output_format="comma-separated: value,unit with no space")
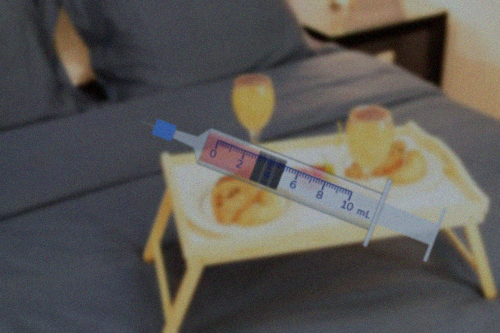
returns 3,mL
